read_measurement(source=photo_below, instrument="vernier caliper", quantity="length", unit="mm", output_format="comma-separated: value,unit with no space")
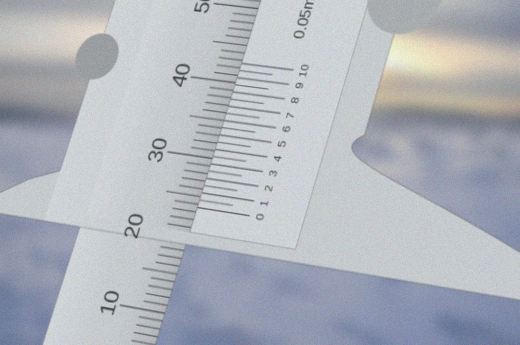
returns 23.6,mm
